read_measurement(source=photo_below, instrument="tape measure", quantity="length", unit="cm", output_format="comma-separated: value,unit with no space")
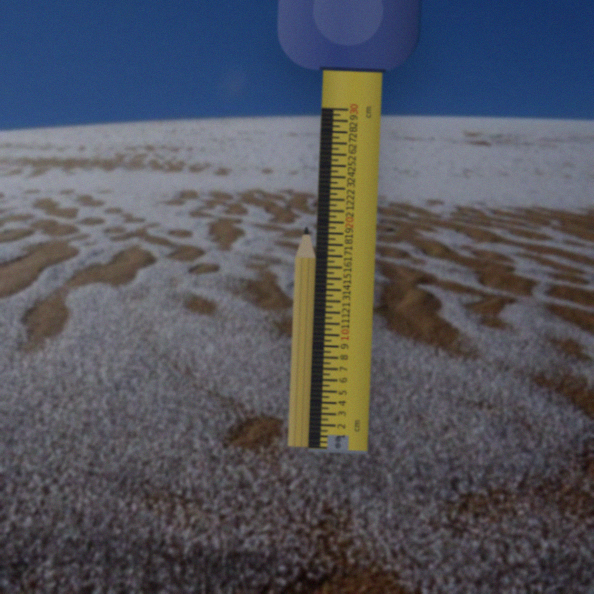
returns 19.5,cm
